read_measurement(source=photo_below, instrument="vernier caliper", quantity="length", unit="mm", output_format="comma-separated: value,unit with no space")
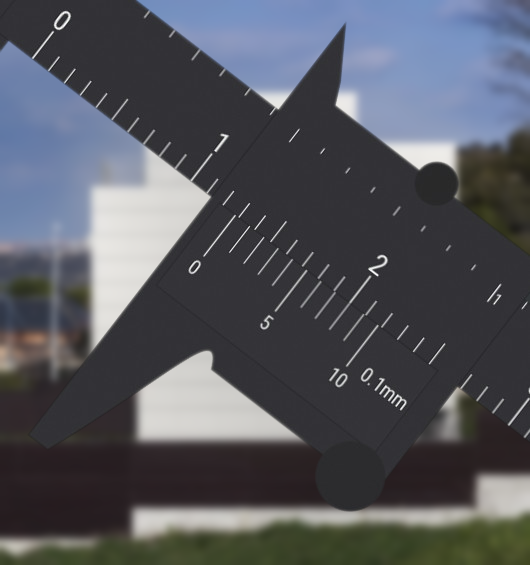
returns 12.8,mm
